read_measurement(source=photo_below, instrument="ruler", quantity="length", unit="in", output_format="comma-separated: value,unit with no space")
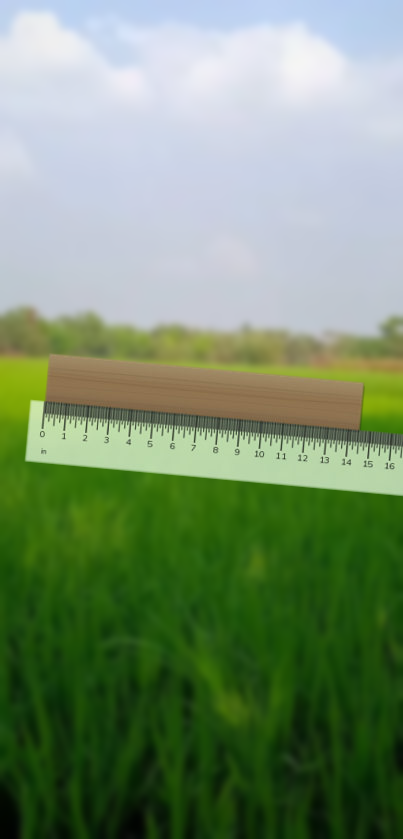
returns 14.5,in
